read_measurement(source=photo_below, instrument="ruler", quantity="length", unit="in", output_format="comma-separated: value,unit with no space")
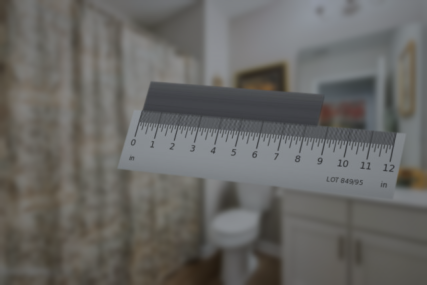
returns 8.5,in
